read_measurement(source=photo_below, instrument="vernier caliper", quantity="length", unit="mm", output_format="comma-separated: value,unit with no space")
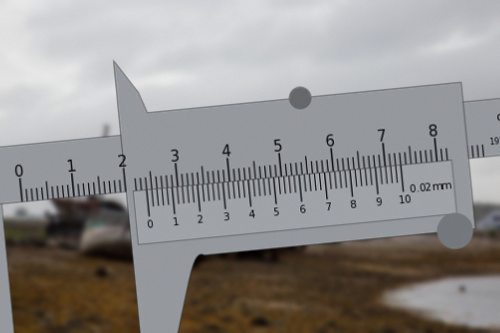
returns 24.0,mm
